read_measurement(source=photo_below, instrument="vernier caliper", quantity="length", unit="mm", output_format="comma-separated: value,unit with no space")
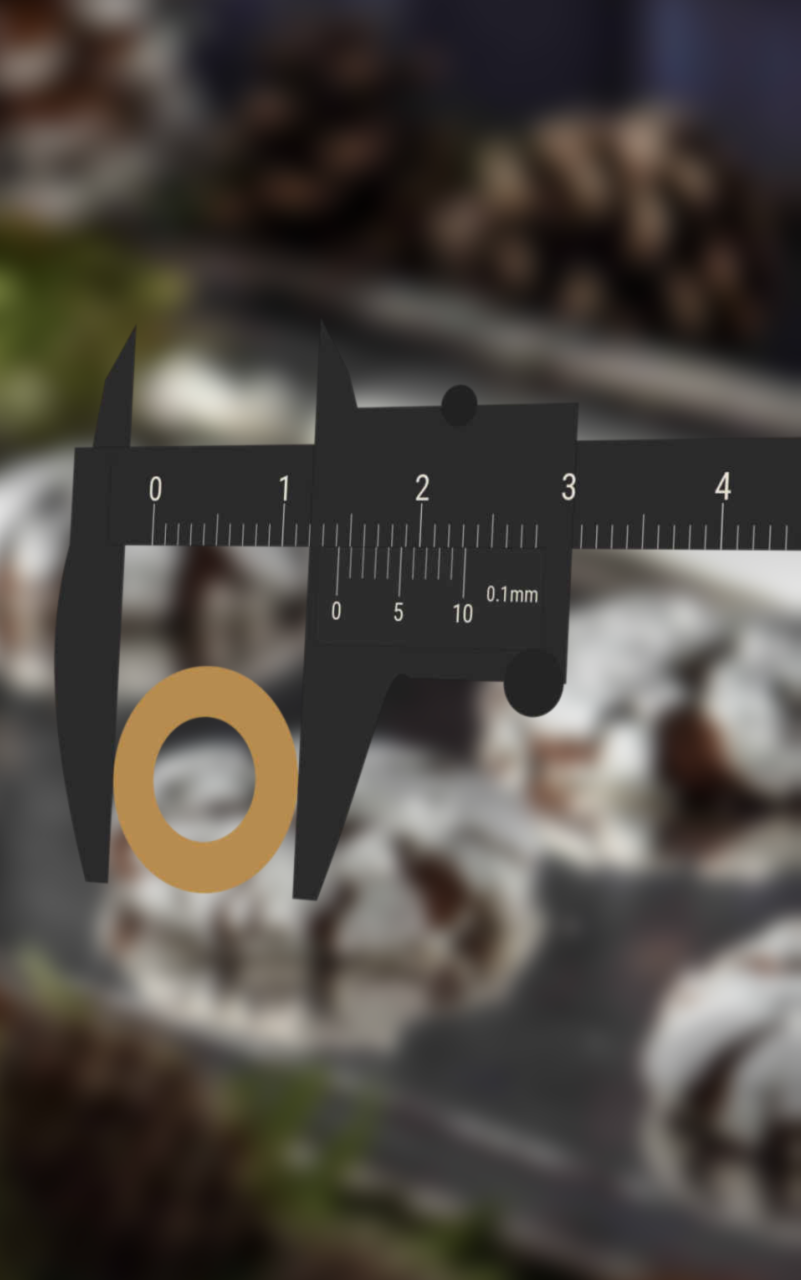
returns 14.2,mm
